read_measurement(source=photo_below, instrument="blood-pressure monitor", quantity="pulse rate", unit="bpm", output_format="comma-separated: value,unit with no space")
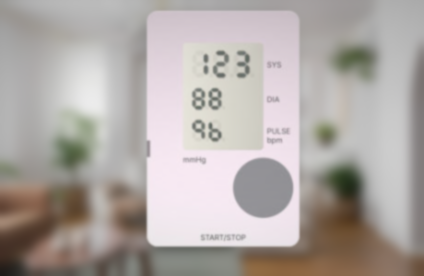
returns 96,bpm
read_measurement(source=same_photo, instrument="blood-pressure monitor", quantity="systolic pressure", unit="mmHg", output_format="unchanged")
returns 123,mmHg
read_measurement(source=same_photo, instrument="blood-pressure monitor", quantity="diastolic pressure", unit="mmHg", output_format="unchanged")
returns 88,mmHg
